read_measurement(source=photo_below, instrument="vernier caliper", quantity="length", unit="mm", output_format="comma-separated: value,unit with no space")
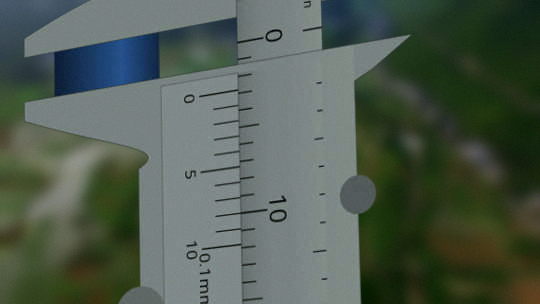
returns 2.8,mm
